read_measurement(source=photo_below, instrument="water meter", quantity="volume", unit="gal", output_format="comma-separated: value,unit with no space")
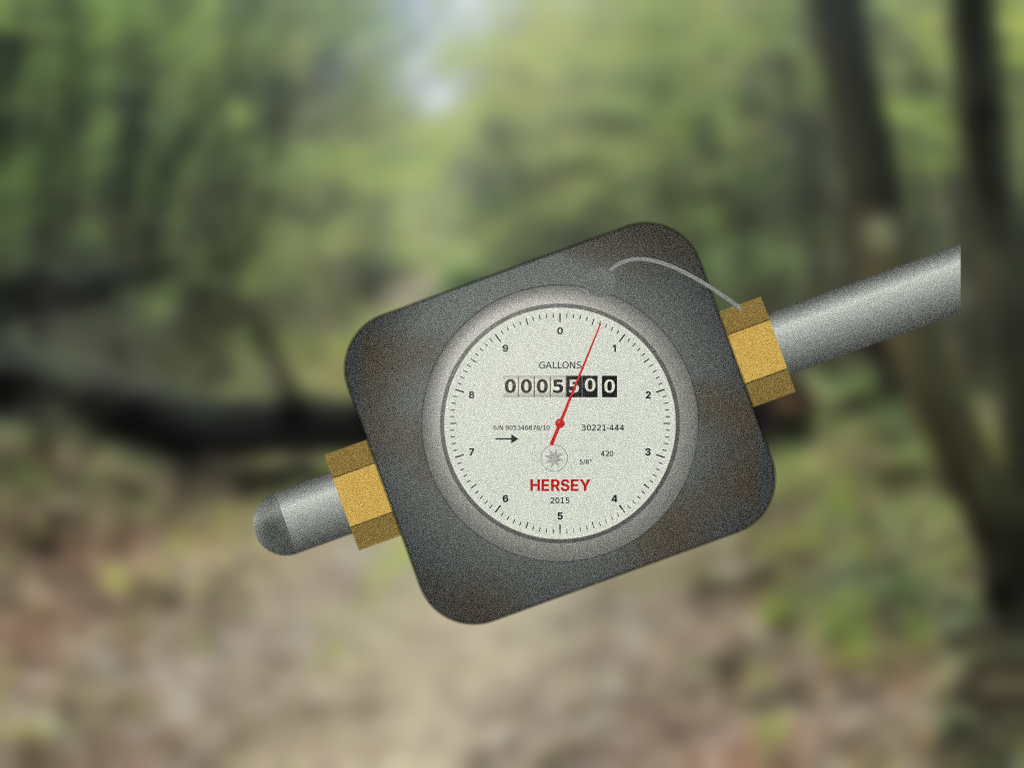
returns 5500.6,gal
